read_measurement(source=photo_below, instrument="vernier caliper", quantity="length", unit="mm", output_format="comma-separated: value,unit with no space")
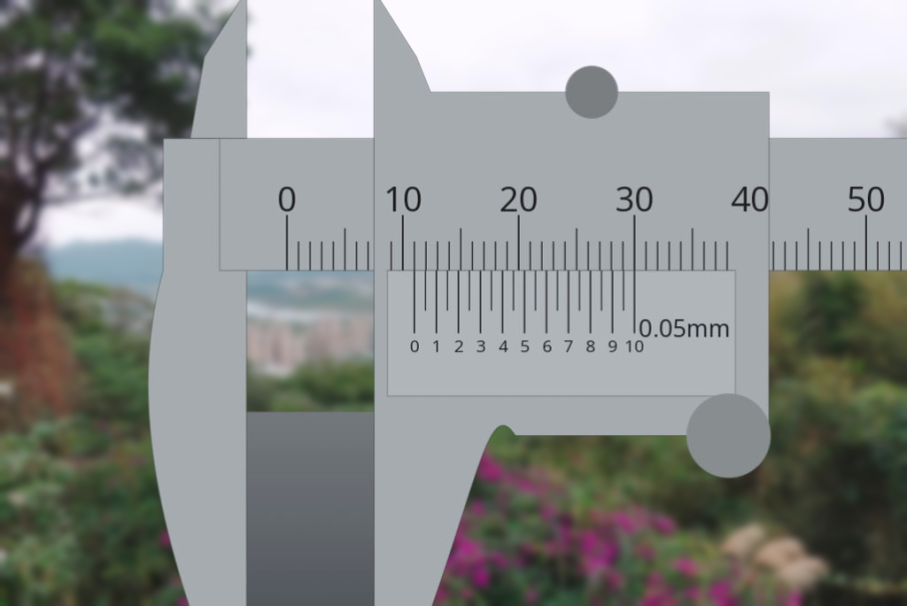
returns 11.0,mm
